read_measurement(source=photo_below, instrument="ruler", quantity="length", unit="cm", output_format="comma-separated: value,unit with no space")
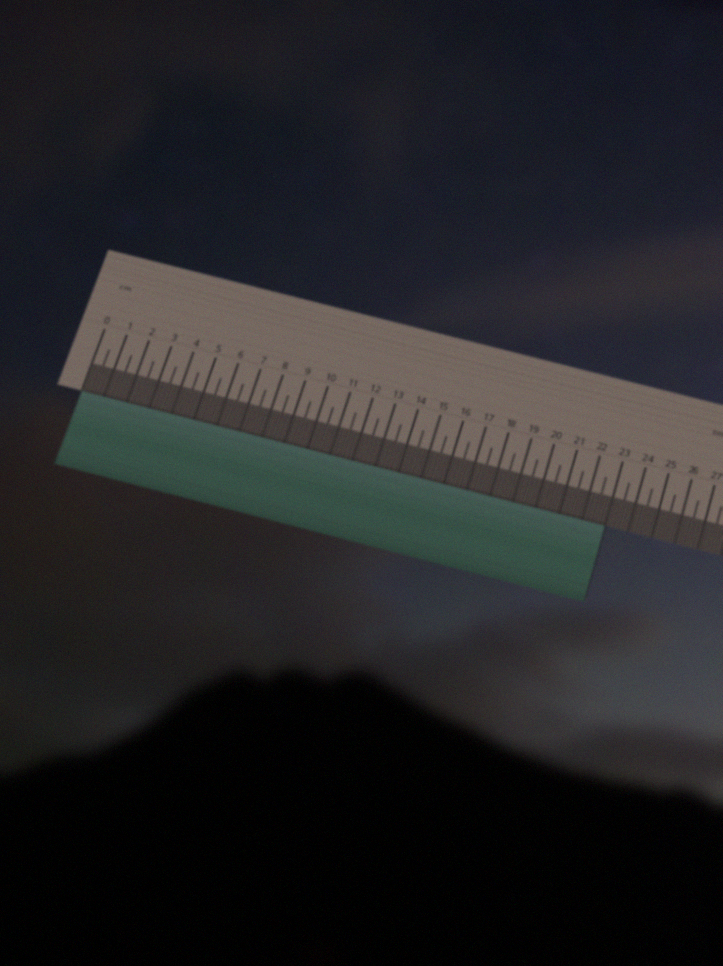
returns 23,cm
